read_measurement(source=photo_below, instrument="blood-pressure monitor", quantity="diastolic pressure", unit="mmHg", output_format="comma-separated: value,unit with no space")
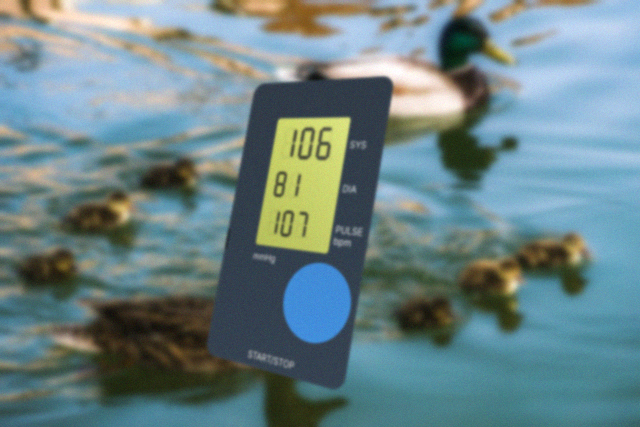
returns 81,mmHg
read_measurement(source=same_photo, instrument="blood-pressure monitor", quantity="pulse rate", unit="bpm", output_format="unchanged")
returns 107,bpm
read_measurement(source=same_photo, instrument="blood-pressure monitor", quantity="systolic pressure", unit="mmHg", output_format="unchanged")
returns 106,mmHg
